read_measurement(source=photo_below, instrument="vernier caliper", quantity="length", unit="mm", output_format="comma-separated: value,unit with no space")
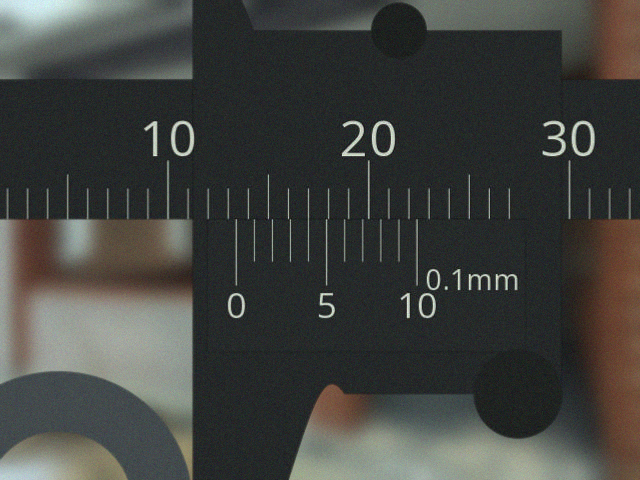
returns 13.4,mm
